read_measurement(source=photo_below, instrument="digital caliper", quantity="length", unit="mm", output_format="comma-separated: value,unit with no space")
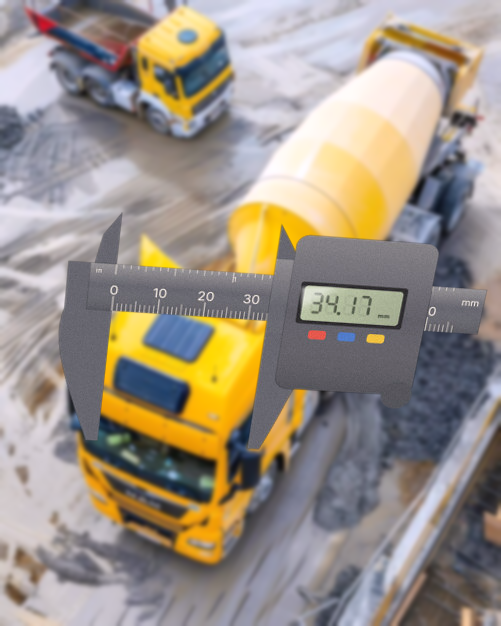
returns 34.17,mm
